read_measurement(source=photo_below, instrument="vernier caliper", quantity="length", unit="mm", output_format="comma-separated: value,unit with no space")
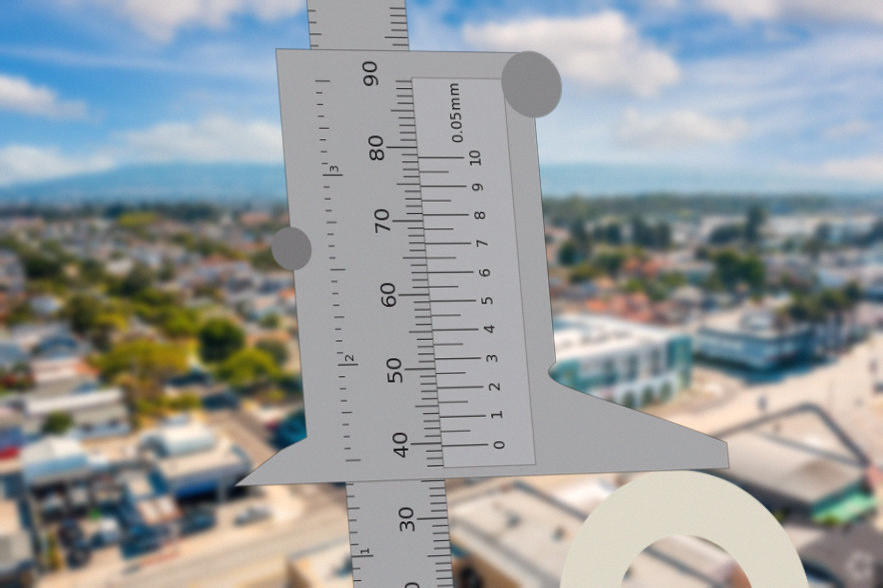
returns 39.6,mm
